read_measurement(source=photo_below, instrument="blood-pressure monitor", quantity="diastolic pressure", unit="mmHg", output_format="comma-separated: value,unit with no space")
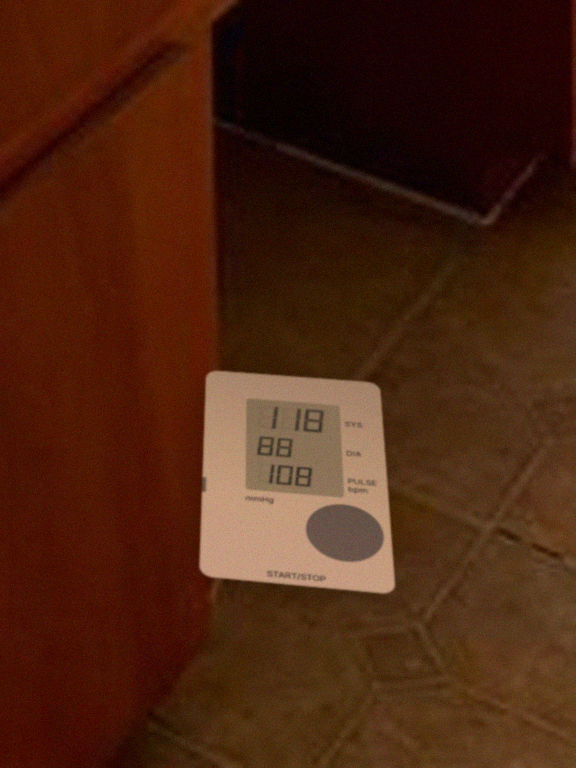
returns 88,mmHg
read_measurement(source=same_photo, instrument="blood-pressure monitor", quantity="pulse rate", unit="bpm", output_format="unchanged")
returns 108,bpm
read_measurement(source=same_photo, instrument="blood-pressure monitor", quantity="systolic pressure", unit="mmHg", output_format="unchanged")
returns 118,mmHg
